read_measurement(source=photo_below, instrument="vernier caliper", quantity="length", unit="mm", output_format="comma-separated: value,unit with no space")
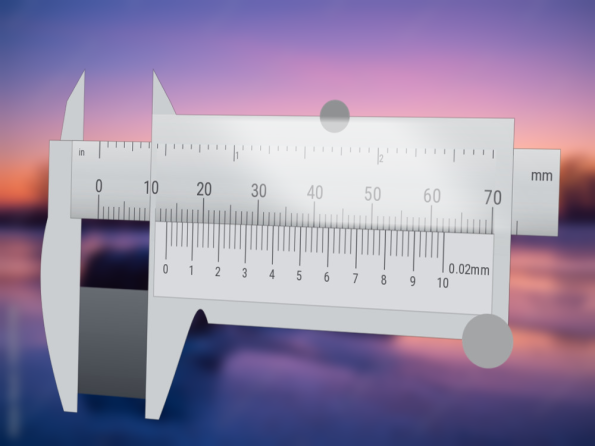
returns 13.2,mm
